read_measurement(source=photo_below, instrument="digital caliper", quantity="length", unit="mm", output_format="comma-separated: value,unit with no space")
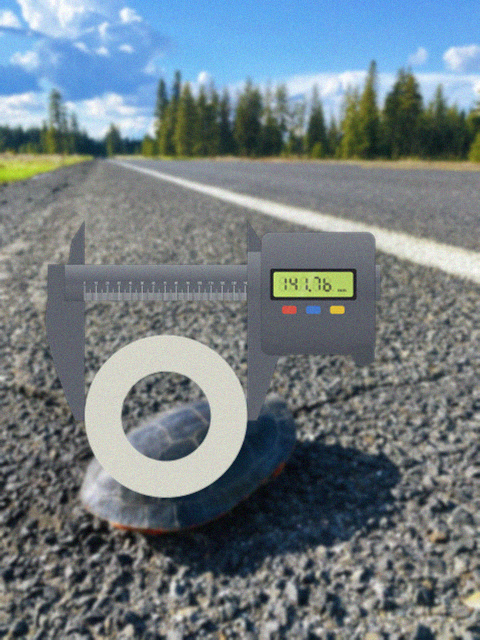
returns 141.76,mm
